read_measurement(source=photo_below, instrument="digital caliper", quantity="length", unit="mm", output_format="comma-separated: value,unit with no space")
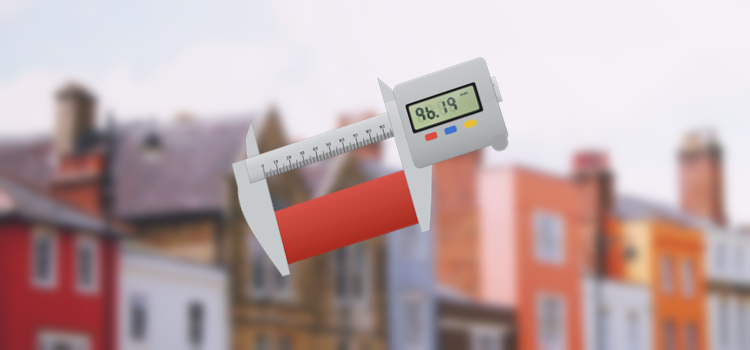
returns 96.19,mm
